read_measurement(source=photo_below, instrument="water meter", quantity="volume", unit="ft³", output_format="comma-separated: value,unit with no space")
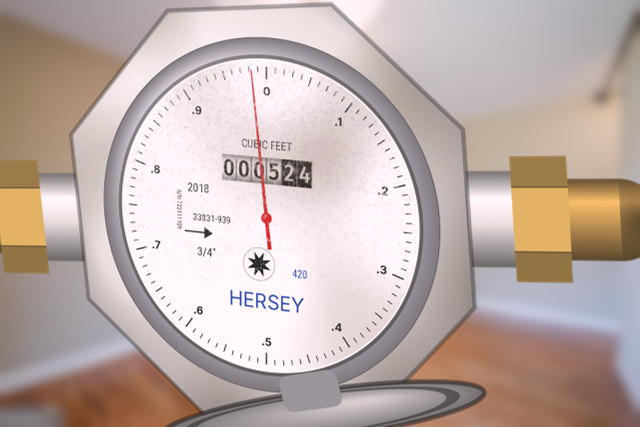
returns 523.98,ft³
